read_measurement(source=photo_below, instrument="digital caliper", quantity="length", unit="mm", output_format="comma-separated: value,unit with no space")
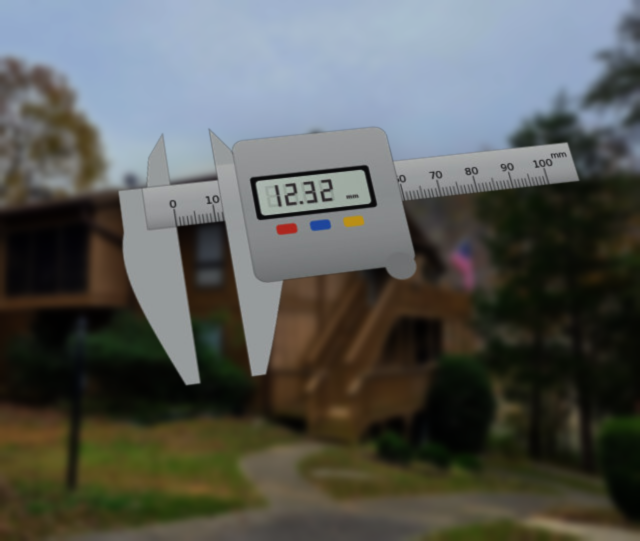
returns 12.32,mm
